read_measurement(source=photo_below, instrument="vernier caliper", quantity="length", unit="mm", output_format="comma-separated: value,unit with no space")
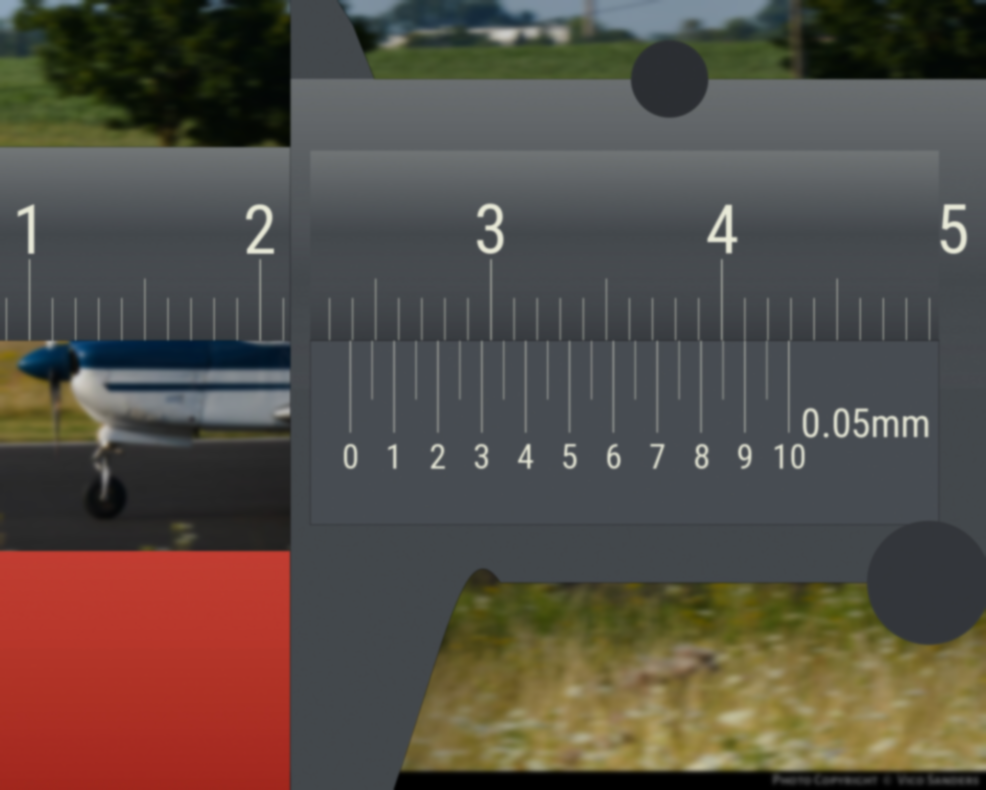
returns 23.9,mm
